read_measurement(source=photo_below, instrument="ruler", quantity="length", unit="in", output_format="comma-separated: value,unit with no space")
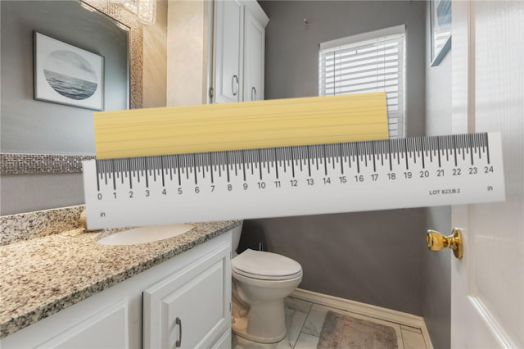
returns 18,in
